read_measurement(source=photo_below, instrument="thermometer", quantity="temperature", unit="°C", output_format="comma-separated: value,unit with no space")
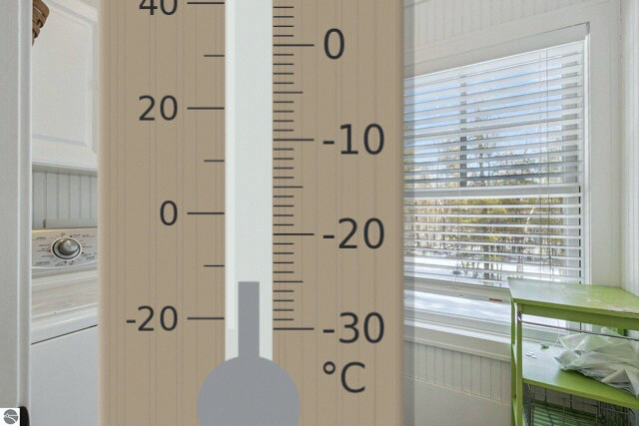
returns -25,°C
